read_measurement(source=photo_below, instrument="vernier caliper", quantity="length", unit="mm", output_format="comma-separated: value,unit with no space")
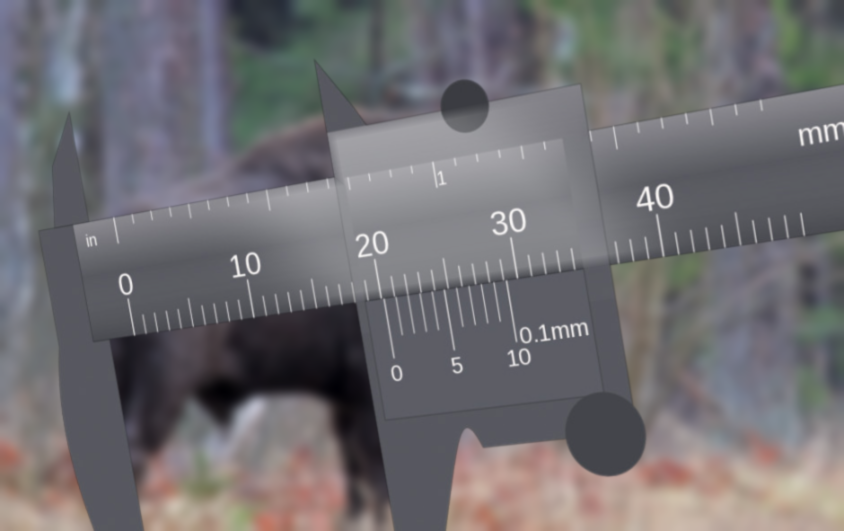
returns 20.2,mm
